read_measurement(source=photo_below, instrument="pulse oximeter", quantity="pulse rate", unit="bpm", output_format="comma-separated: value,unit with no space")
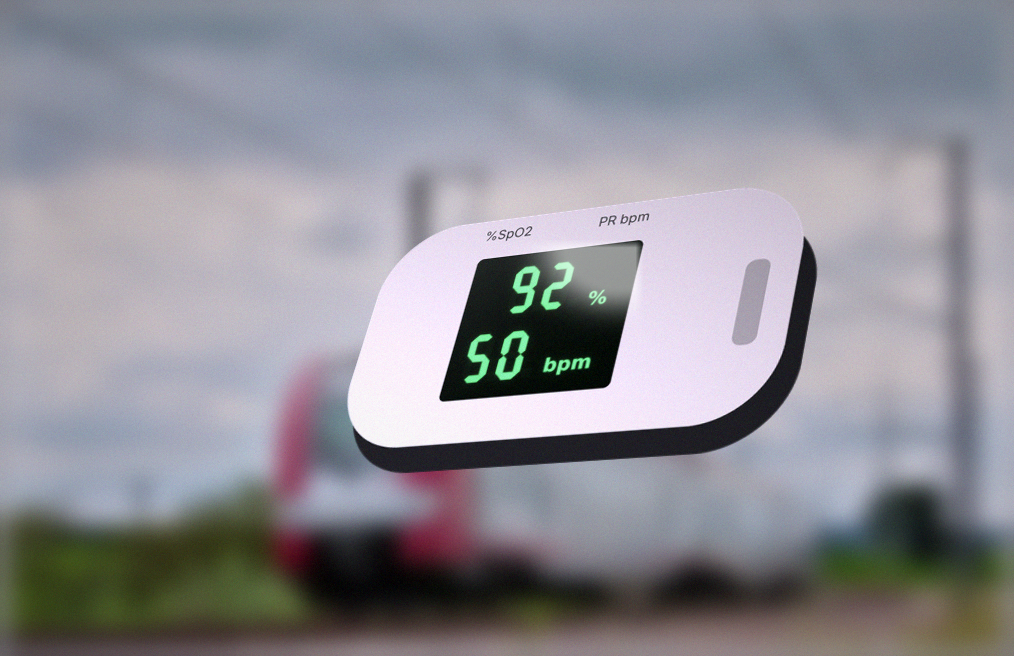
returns 50,bpm
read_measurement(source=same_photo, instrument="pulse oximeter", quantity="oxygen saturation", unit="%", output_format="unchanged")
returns 92,%
